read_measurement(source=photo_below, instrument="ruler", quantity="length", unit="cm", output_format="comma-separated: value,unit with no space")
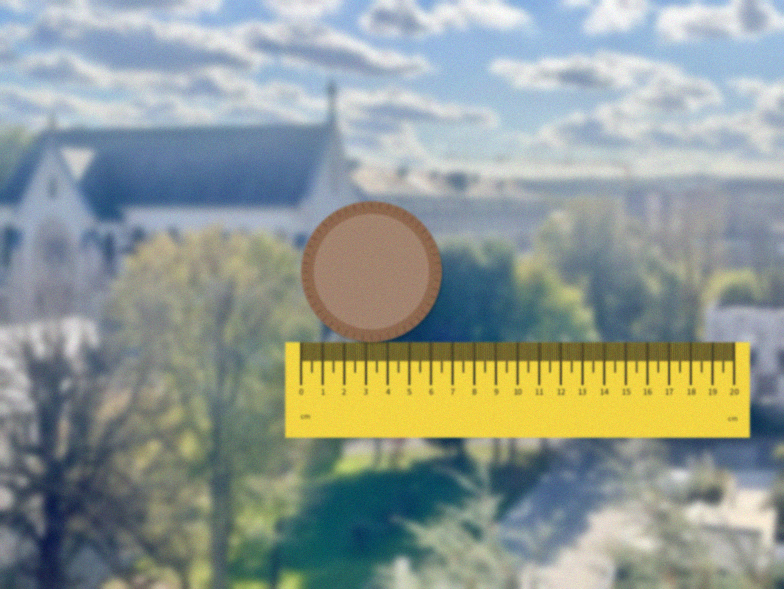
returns 6.5,cm
